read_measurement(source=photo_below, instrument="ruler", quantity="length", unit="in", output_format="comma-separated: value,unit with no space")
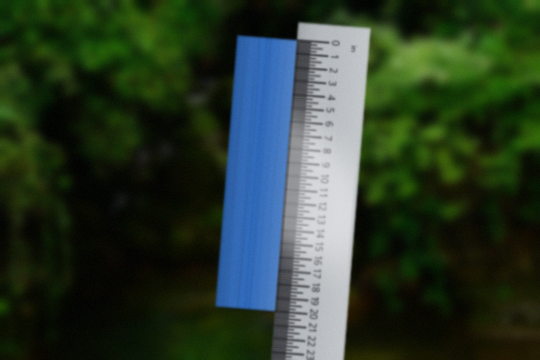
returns 20,in
